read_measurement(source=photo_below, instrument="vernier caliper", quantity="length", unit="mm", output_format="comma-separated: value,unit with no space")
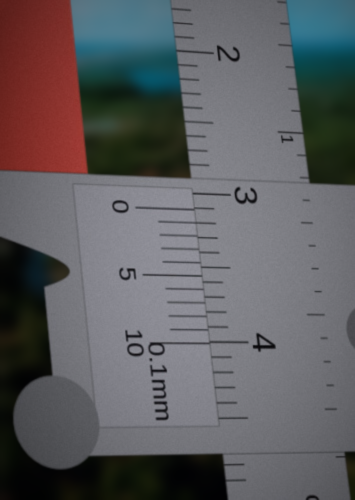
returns 31.1,mm
